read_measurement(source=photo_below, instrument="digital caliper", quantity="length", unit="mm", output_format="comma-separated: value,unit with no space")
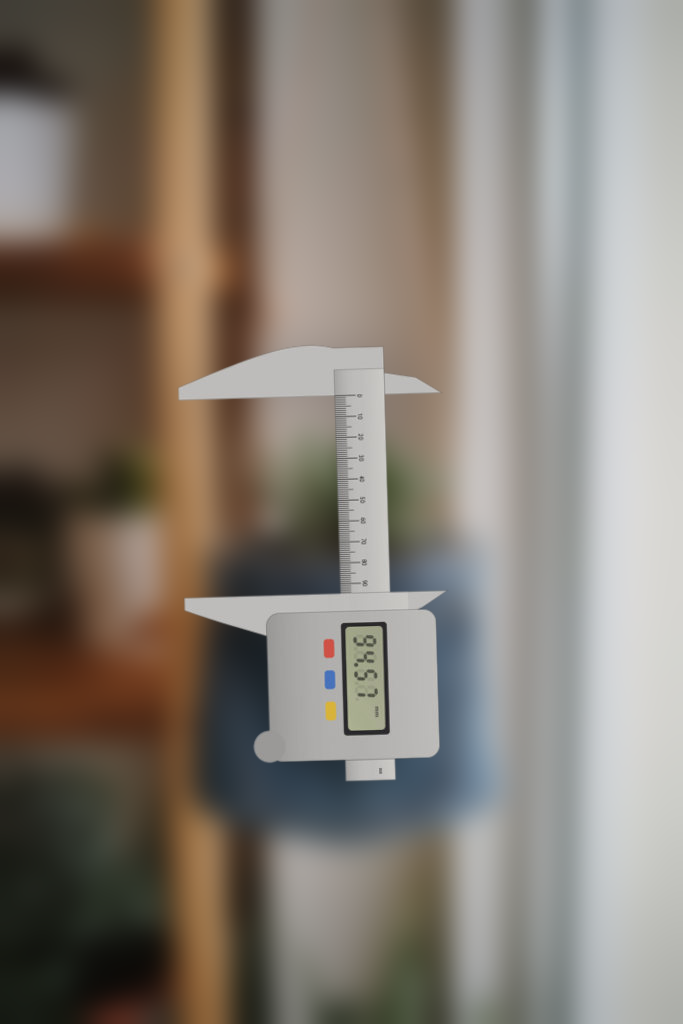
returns 94.57,mm
